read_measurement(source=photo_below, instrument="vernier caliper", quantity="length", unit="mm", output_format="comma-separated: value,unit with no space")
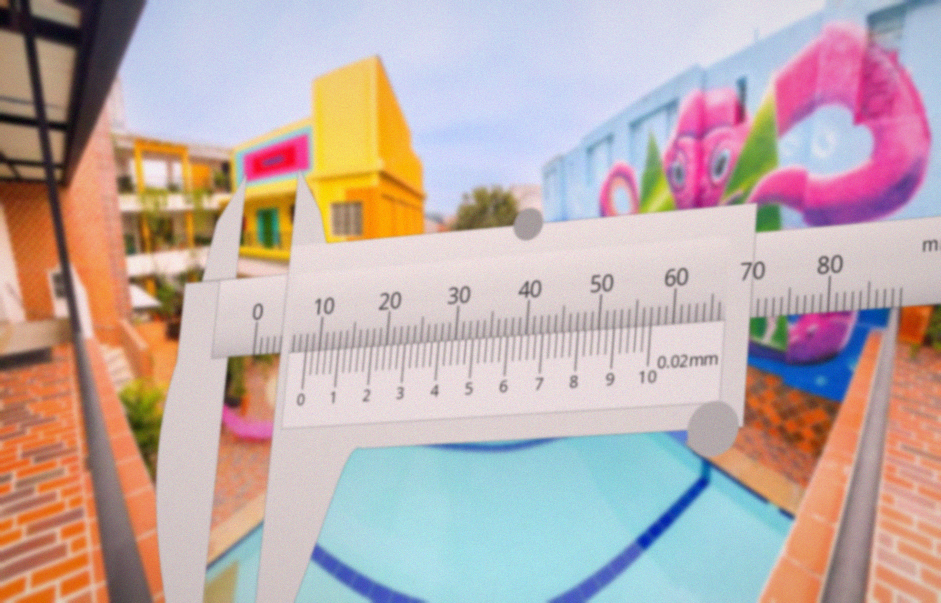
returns 8.0,mm
